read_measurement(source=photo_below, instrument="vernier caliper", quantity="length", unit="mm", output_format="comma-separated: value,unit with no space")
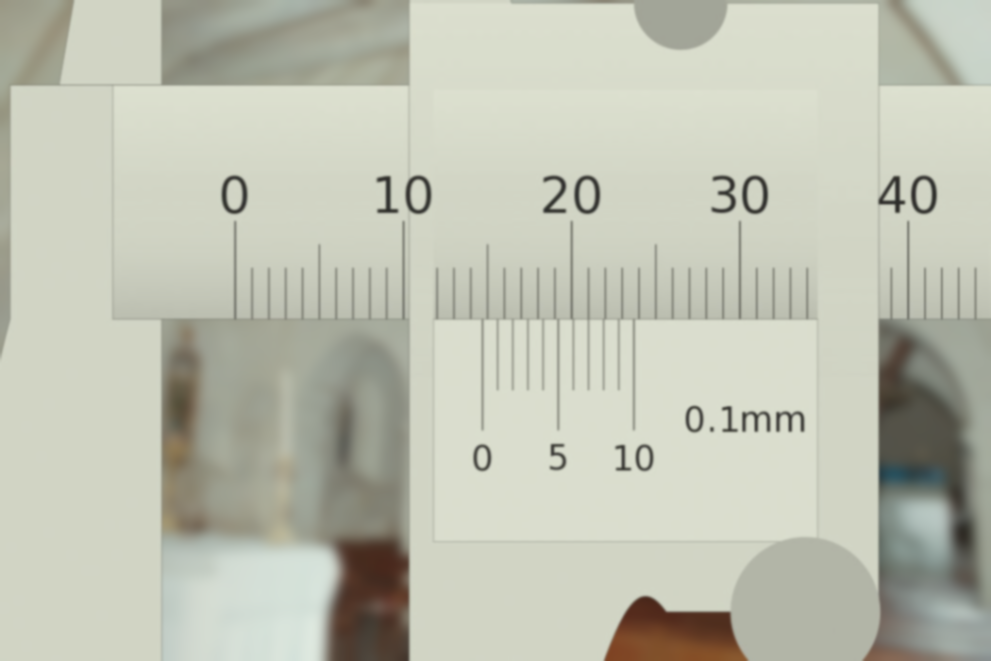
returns 14.7,mm
